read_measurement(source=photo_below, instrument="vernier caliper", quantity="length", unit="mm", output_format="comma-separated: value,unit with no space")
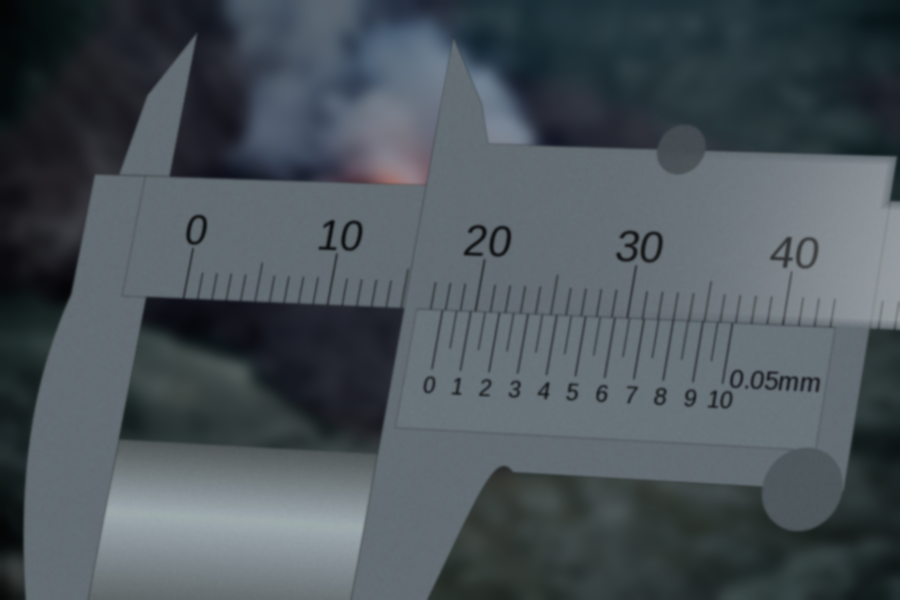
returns 17.8,mm
